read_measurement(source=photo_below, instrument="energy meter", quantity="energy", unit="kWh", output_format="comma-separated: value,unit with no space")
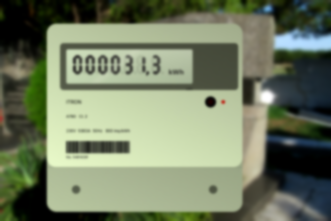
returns 31.3,kWh
